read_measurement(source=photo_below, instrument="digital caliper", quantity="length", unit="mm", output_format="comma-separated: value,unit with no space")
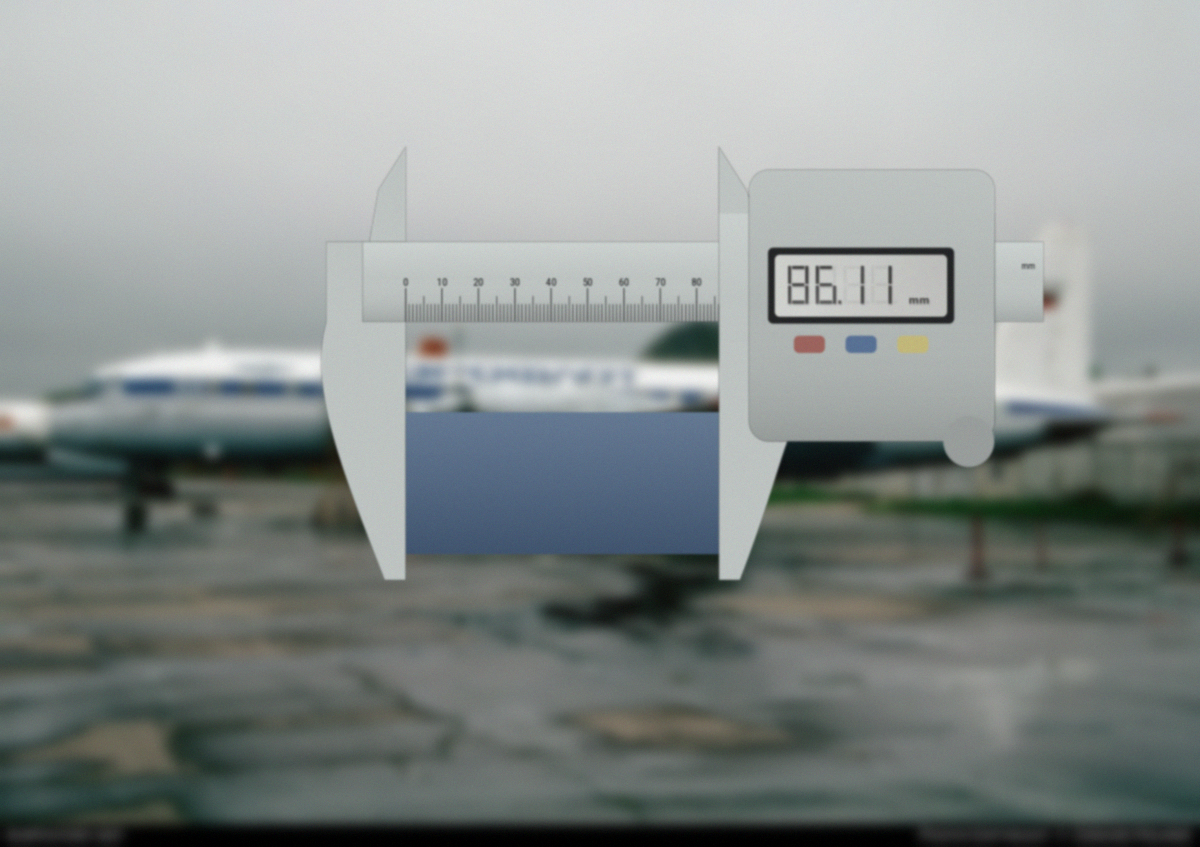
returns 86.11,mm
